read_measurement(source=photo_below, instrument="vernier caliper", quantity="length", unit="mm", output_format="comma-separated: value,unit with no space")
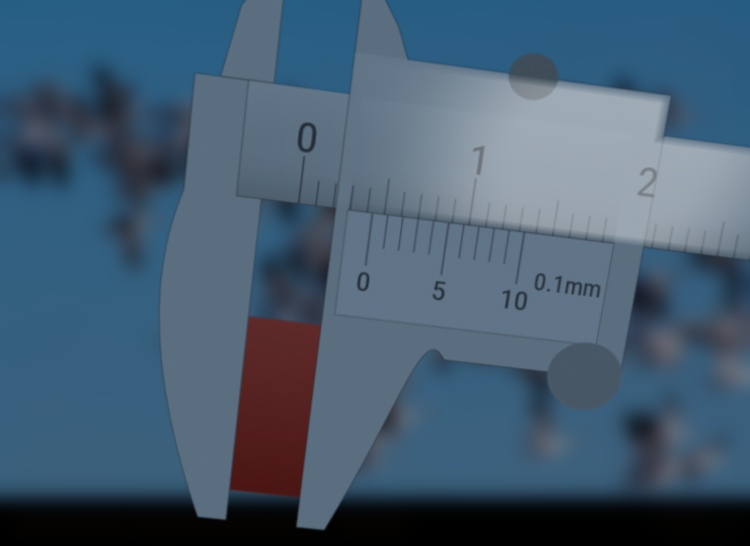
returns 4.3,mm
